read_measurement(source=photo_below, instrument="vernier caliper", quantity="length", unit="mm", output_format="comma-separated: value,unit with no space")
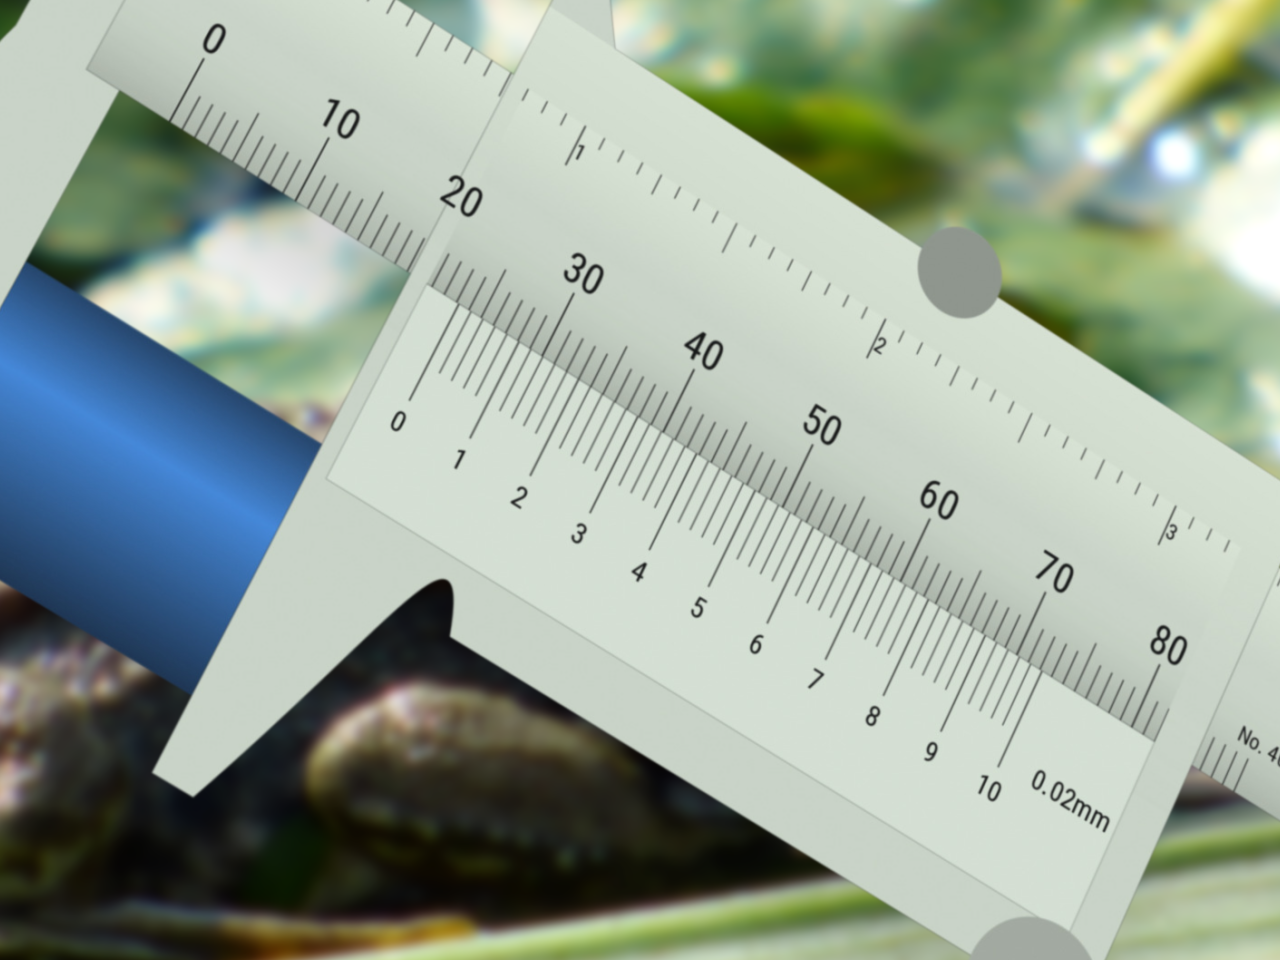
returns 23.2,mm
